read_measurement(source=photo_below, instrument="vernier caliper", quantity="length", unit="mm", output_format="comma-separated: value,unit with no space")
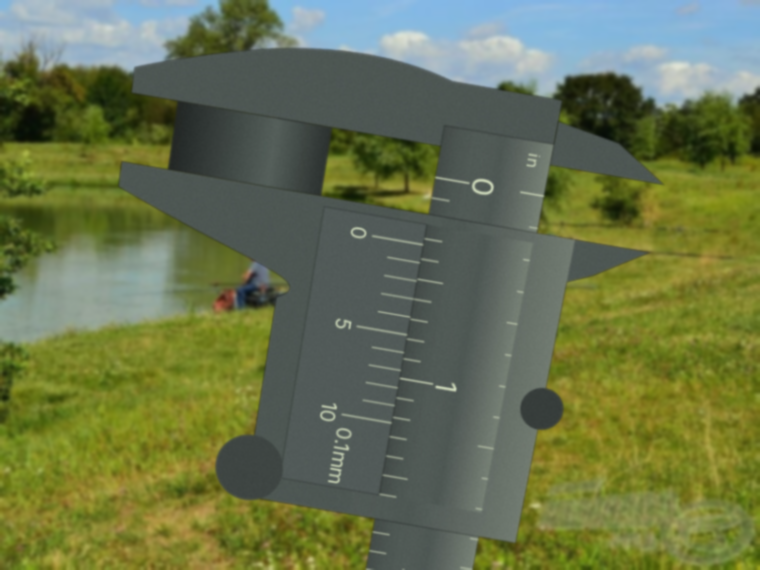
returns 3.3,mm
